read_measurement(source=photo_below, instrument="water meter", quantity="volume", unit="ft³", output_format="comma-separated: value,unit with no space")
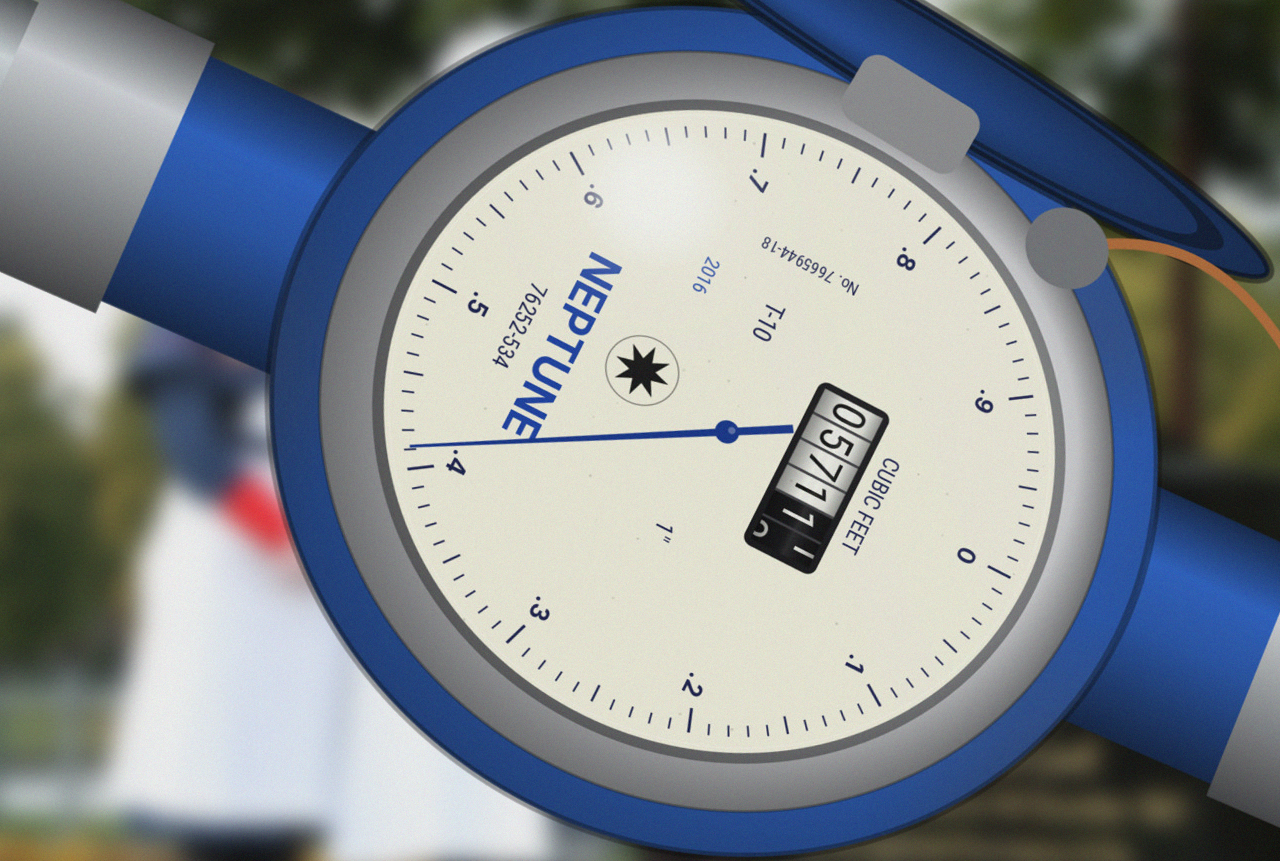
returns 57111.41,ft³
